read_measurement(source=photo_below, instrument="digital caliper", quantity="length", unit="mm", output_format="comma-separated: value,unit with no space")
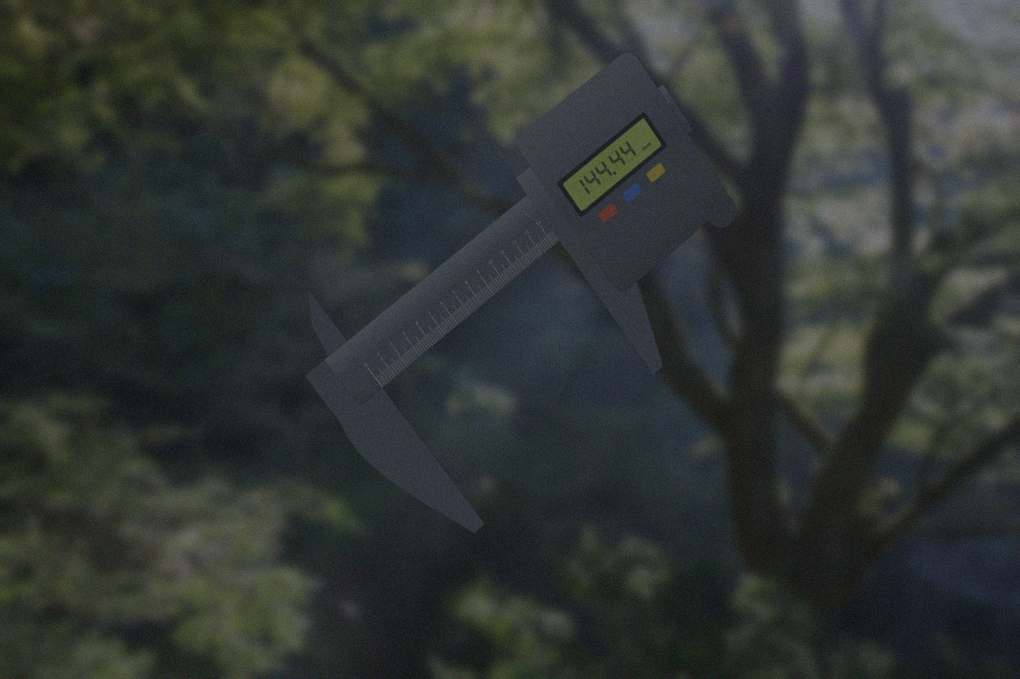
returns 144.44,mm
